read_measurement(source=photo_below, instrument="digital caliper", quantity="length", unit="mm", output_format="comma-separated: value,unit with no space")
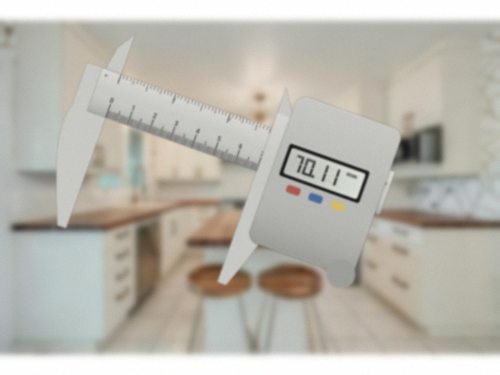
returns 70.11,mm
